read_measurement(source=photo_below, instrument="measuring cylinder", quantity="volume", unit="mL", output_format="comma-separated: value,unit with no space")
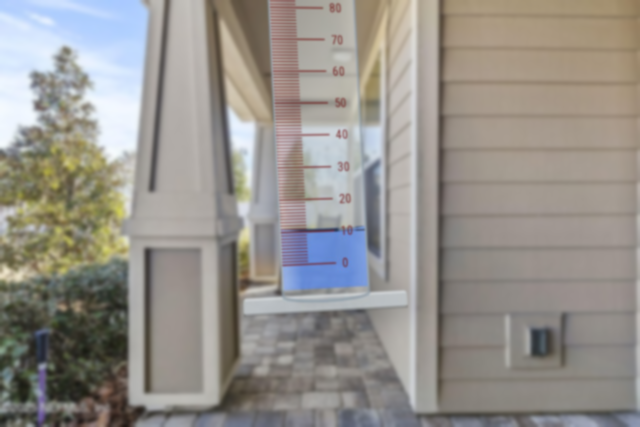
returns 10,mL
